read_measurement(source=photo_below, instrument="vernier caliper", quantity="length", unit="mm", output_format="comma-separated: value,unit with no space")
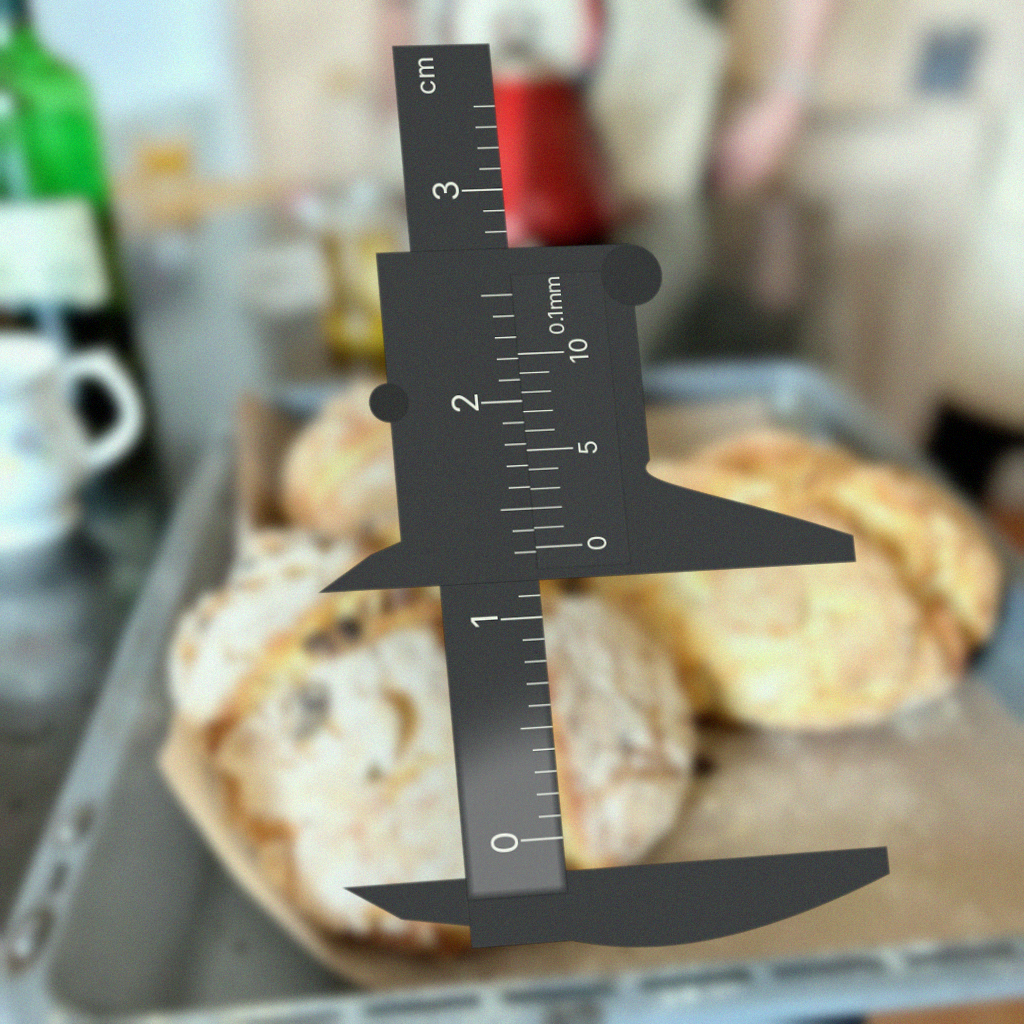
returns 13.2,mm
